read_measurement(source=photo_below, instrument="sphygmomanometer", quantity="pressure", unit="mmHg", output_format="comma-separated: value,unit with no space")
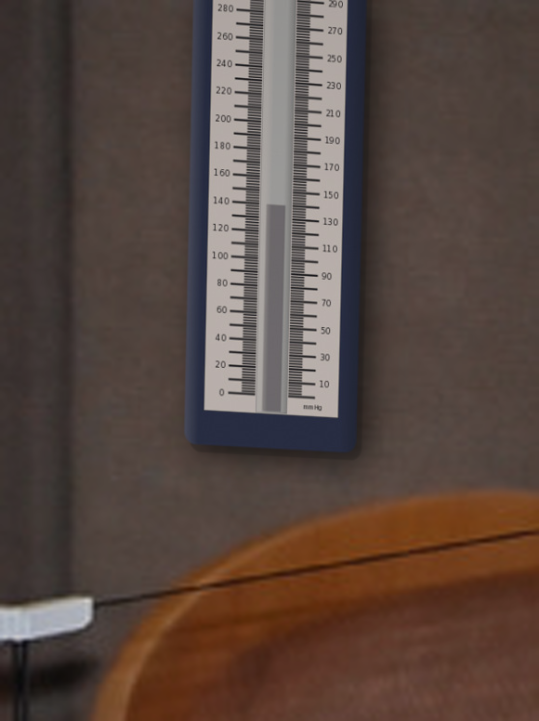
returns 140,mmHg
